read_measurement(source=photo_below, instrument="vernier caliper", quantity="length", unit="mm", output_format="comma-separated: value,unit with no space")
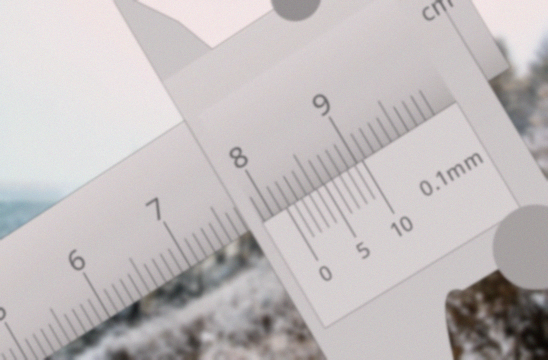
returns 81.6,mm
